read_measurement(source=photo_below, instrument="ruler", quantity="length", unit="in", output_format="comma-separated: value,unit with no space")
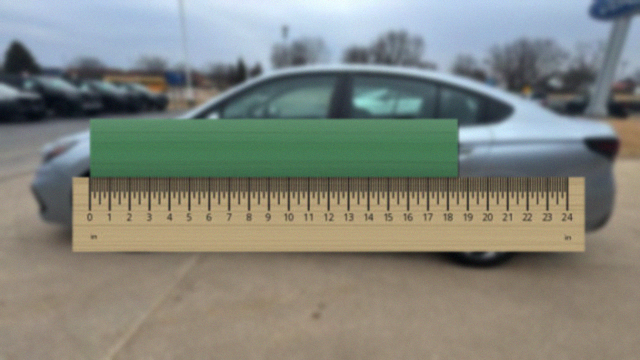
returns 18.5,in
